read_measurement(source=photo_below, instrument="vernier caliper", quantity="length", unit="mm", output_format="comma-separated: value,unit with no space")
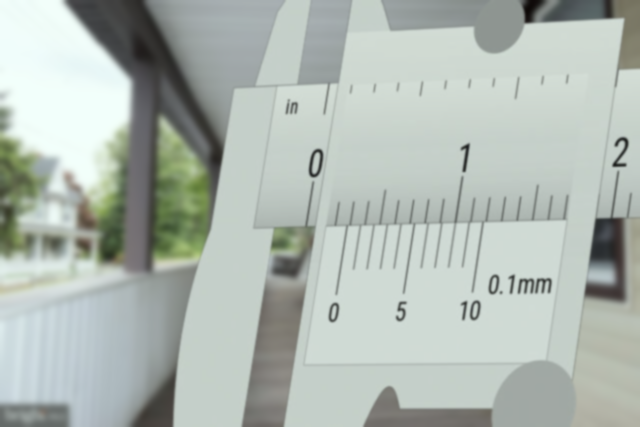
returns 2.8,mm
